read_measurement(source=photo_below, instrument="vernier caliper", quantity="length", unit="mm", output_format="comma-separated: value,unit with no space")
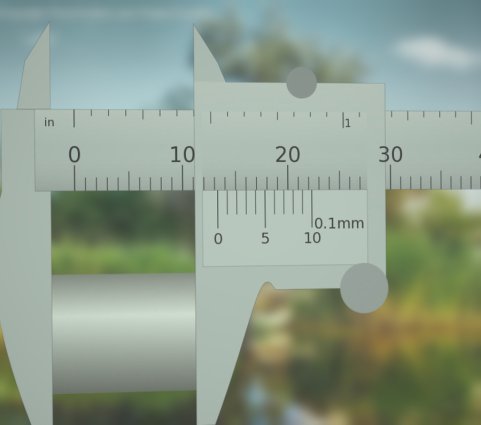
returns 13.3,mm
